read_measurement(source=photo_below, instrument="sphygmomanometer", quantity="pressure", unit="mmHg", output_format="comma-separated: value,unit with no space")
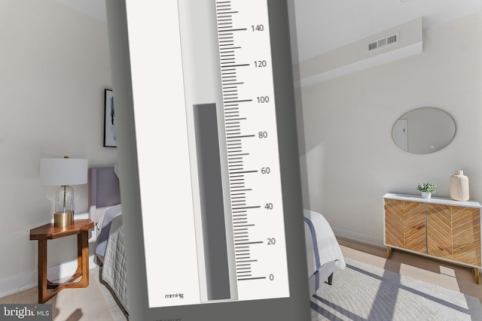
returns 100,mmHg
